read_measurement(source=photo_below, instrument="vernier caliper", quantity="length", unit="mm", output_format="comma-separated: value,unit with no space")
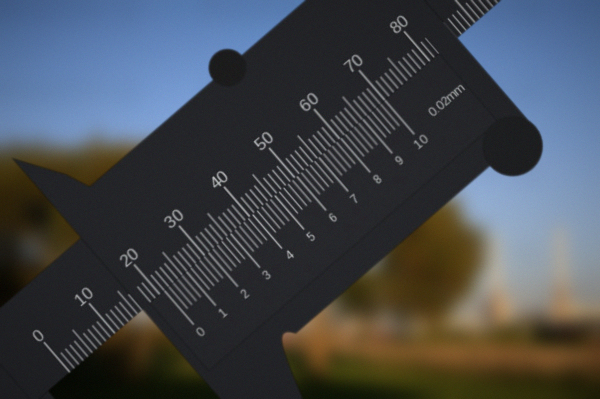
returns 21.0,mm
